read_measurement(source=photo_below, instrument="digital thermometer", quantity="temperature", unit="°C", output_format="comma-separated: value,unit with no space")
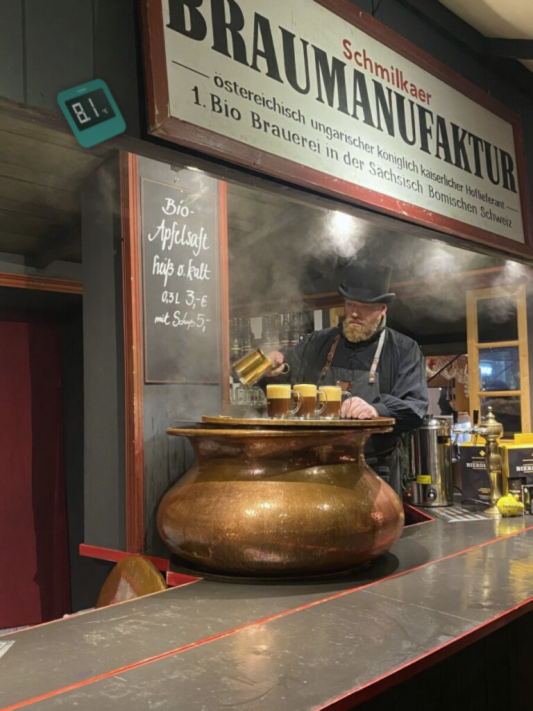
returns 8.1,°C
